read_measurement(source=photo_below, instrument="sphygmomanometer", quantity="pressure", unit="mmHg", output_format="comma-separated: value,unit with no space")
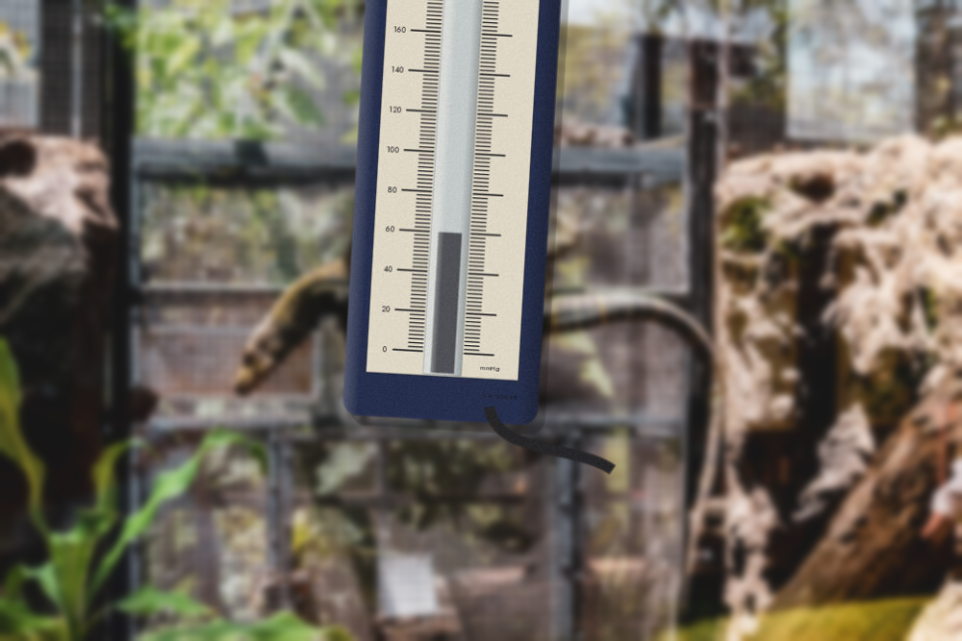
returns 60,mmHg
